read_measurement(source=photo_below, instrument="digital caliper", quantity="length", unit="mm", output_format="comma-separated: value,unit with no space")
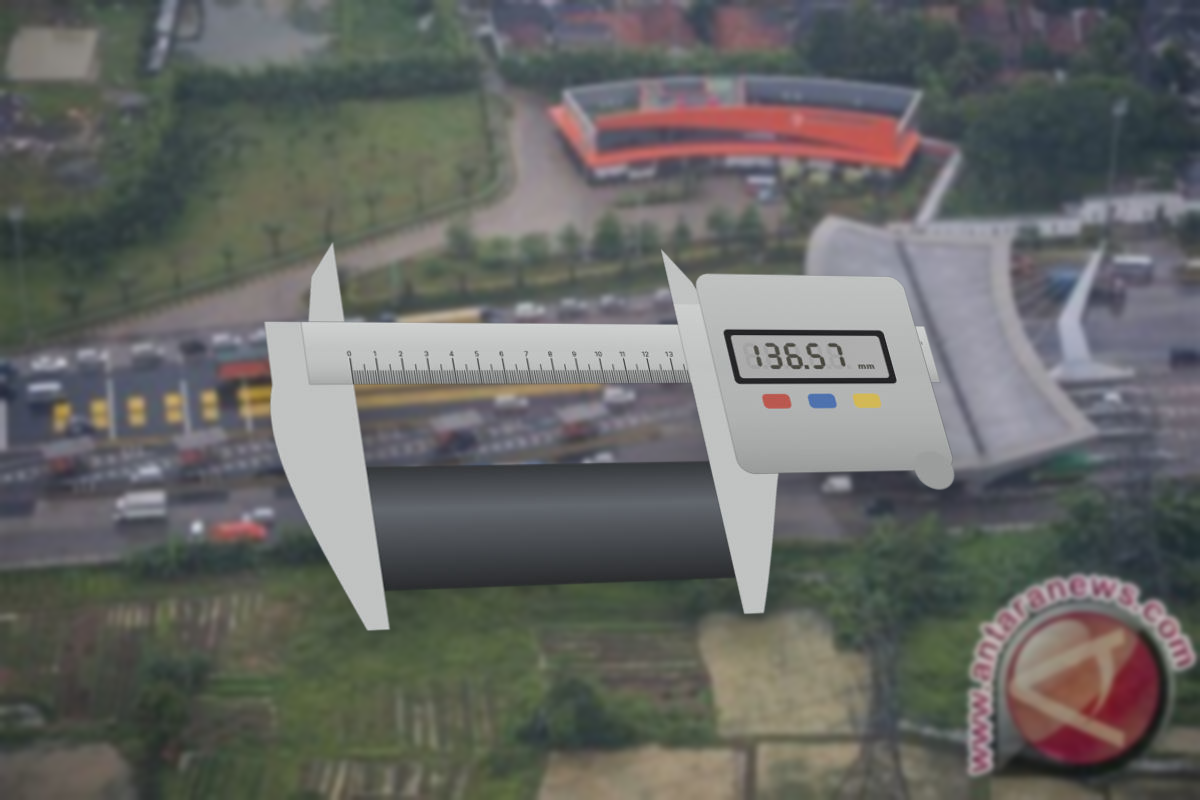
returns 136.57,mm
